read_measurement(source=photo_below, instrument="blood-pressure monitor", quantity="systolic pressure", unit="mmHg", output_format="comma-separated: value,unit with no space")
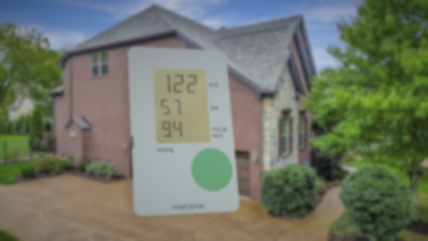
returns 122,mmHg
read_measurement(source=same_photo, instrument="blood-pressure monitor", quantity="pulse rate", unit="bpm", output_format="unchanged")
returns 94,bpm
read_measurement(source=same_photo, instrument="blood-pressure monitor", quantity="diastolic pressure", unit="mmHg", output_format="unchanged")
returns 57,mmHg
